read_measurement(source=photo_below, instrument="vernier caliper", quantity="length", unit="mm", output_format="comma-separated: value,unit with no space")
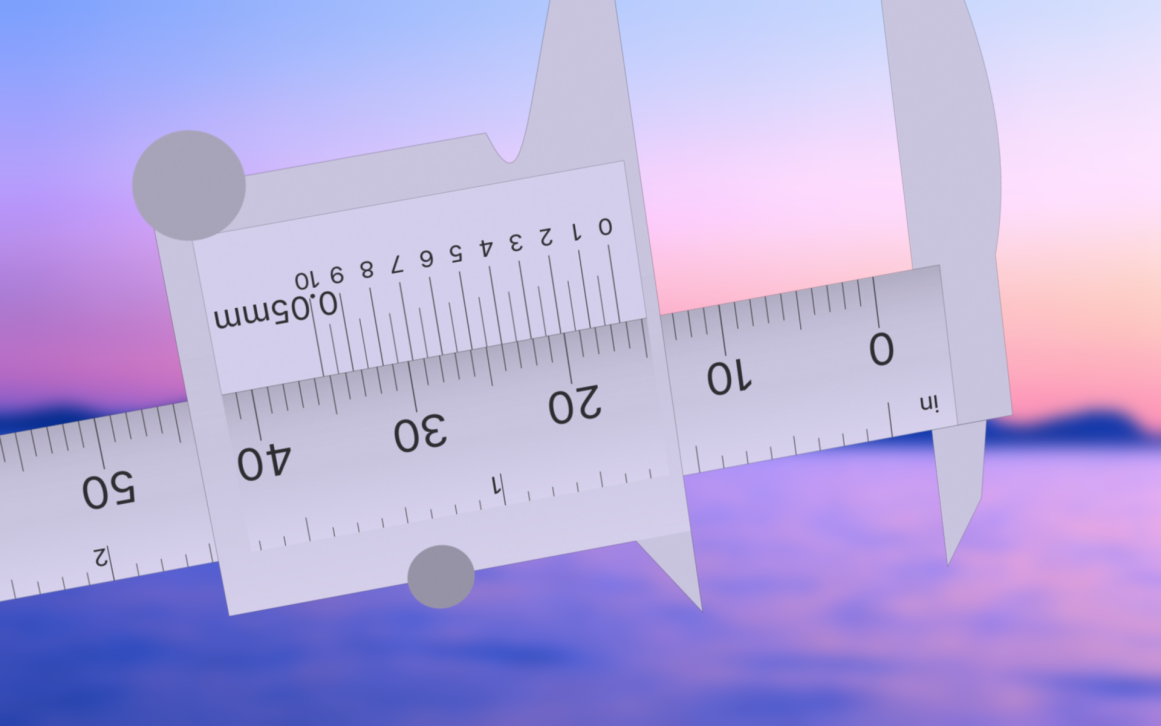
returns 16.4,mm
